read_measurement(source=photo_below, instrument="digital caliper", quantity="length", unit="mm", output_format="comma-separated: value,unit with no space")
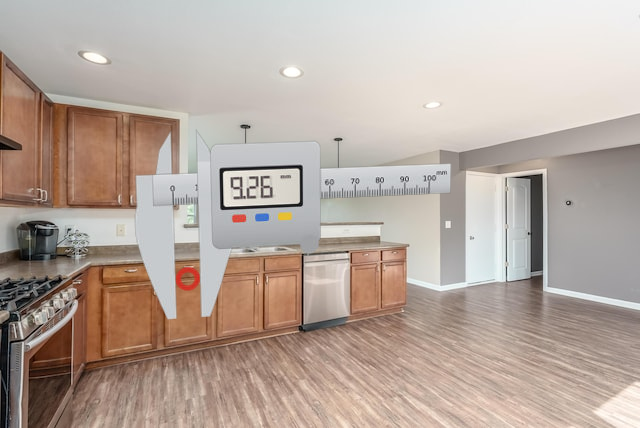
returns 9.26,mm
